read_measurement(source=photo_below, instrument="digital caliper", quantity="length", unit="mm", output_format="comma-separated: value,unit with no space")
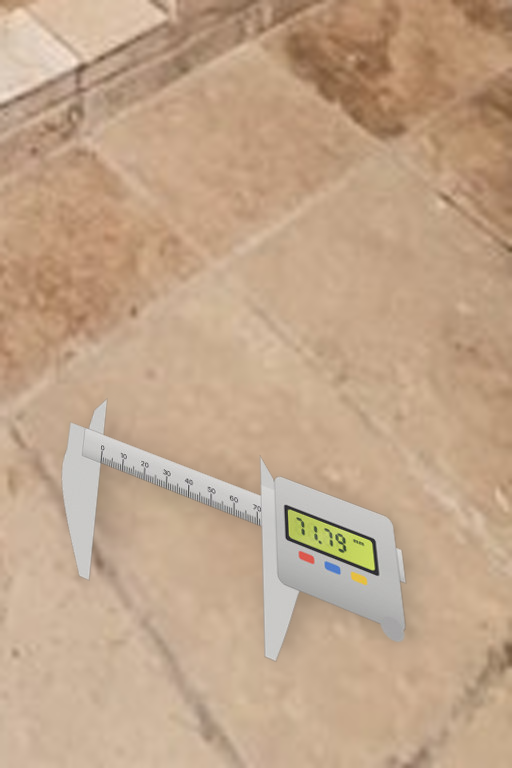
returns 71.79,mm
